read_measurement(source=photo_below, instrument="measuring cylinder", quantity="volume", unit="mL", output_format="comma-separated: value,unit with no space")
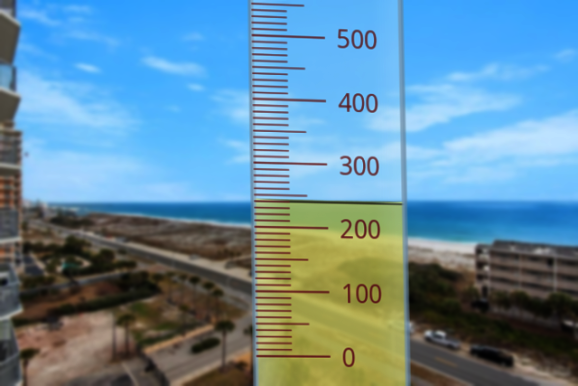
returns 240,mL
